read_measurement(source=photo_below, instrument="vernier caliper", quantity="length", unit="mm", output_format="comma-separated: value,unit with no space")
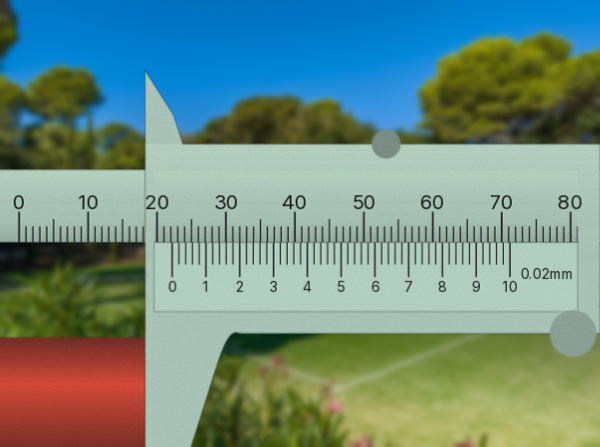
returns 22.2,mm
